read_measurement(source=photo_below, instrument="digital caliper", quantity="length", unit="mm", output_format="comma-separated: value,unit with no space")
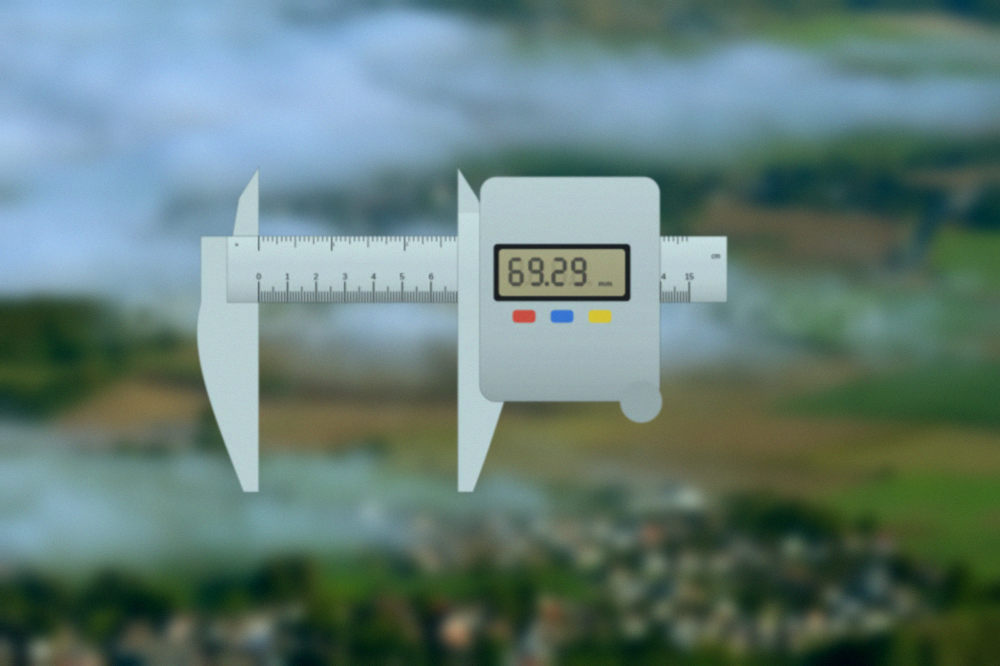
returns 69.29,mm
